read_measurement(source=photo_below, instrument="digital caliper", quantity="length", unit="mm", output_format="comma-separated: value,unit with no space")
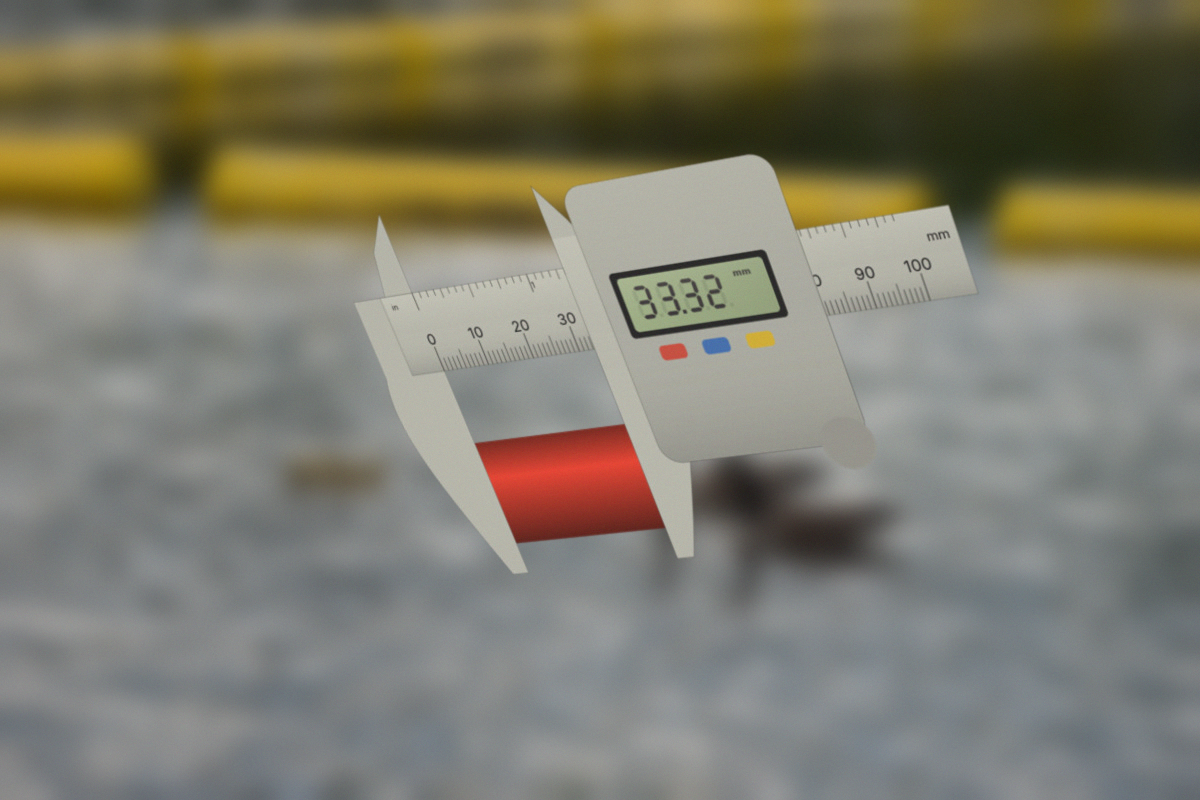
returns 33.32,mm
